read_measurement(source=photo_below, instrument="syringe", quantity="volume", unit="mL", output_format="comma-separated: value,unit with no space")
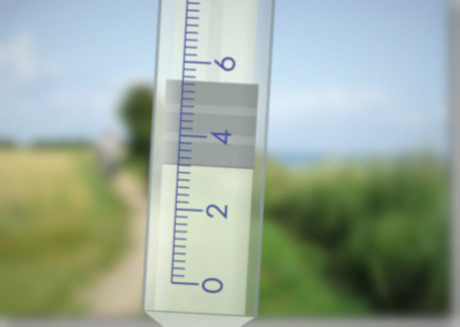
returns 3.2,mL
